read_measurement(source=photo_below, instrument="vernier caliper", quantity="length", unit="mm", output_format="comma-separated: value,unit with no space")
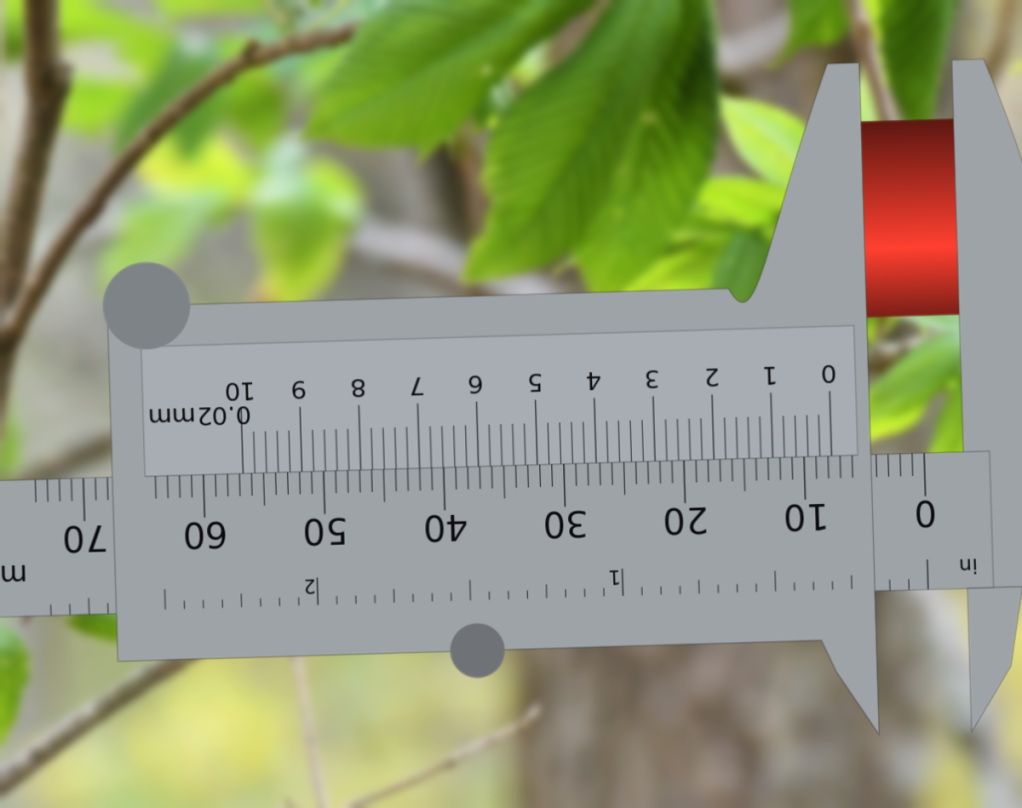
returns 7.7,mm
